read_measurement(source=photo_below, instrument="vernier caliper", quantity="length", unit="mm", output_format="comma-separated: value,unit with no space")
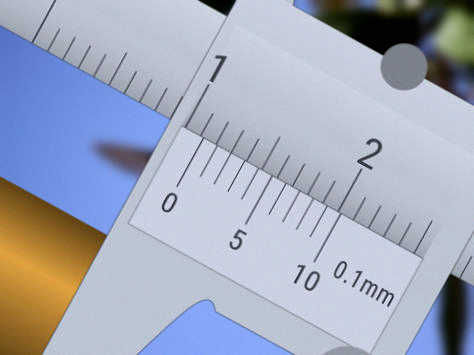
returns 11.2,mm
